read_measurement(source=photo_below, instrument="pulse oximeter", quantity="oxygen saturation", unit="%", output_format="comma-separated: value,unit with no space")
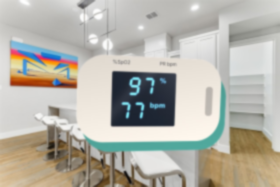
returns 97,%
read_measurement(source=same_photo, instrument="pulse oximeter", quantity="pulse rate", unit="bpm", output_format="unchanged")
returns 77,bpm
